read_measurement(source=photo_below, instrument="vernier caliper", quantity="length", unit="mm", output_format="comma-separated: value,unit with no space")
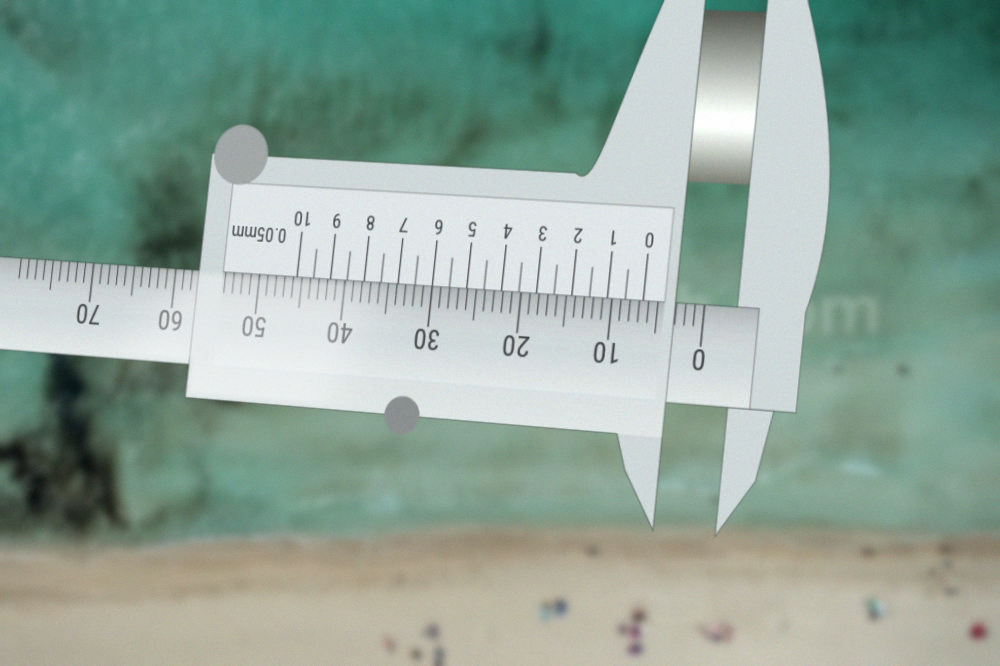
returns 6.6,mm
